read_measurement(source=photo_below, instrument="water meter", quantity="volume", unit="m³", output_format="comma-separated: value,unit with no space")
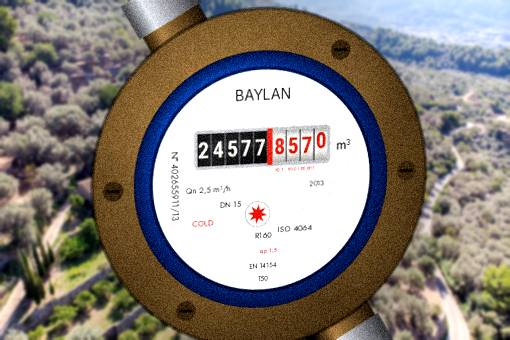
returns 24577.8570,m³
